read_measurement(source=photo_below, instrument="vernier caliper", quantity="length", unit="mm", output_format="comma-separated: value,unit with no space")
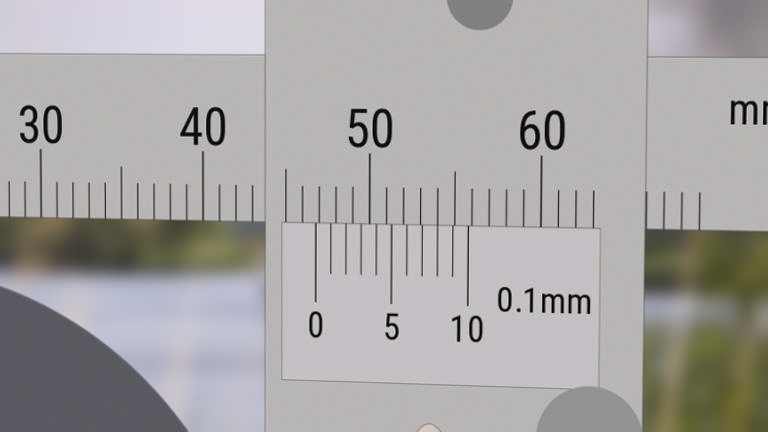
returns 46.8,mm
